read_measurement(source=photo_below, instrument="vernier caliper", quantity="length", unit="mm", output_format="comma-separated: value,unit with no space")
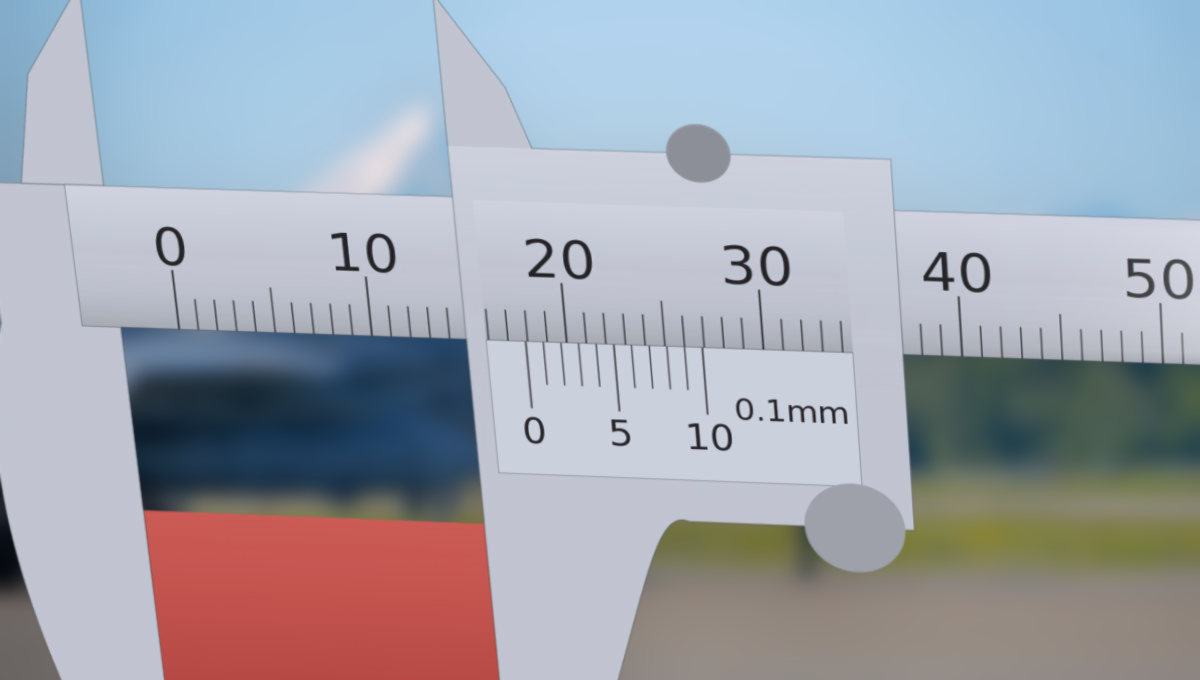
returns 17.9,mm
